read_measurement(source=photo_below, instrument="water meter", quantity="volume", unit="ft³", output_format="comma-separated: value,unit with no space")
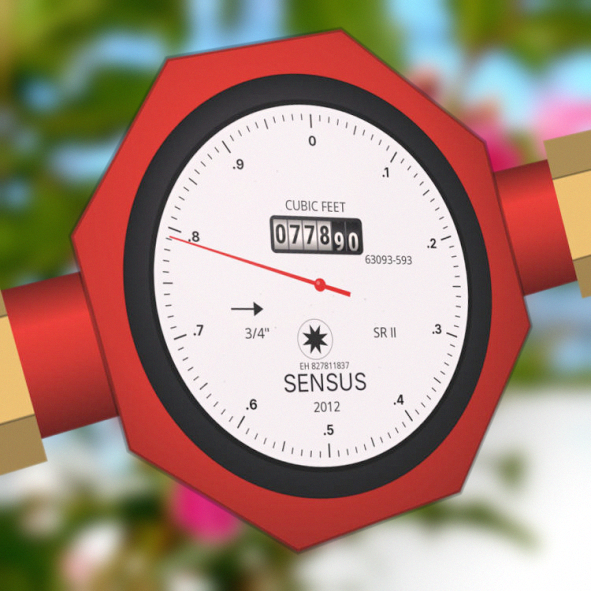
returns 77889.79,ft³
